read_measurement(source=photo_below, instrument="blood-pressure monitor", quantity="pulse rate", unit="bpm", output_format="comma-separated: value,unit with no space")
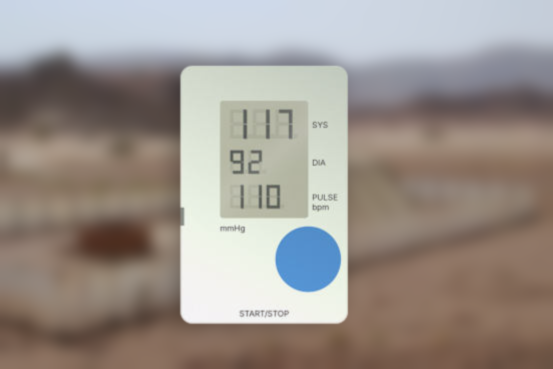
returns 110,bpm
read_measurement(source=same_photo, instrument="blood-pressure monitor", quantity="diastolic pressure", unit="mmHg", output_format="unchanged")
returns 92,mmHg
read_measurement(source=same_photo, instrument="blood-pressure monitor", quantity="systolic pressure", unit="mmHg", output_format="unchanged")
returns 117,mmHg
